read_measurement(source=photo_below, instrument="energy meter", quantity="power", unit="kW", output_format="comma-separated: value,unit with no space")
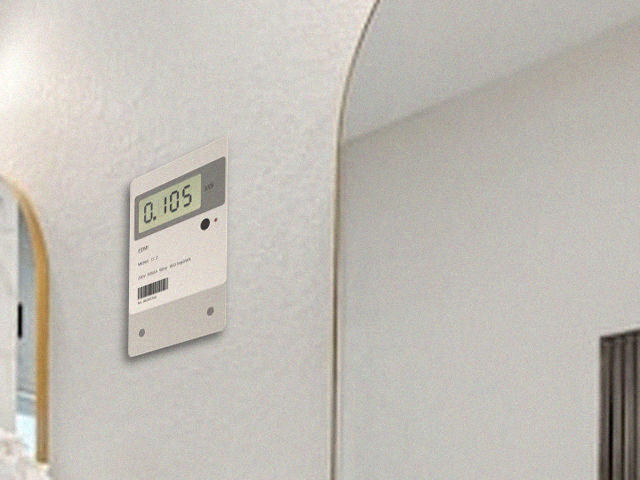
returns 0.105,kW
